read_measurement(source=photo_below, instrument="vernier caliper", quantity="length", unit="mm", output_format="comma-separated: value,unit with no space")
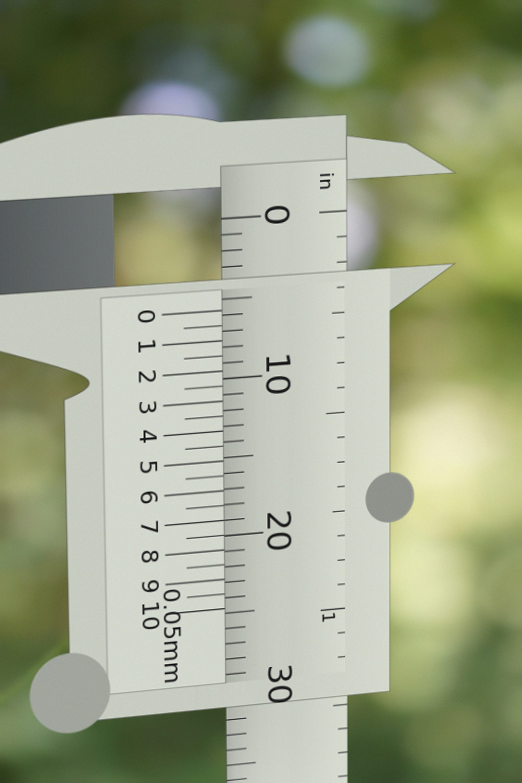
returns 5.7,mm
